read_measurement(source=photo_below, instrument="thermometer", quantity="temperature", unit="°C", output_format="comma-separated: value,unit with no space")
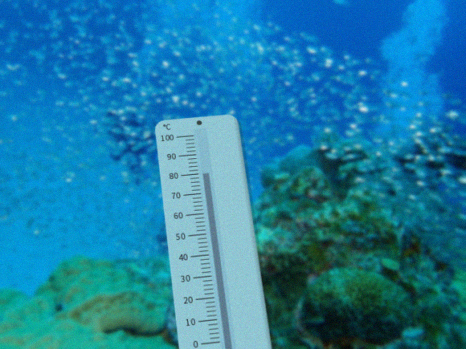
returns 80,°C
